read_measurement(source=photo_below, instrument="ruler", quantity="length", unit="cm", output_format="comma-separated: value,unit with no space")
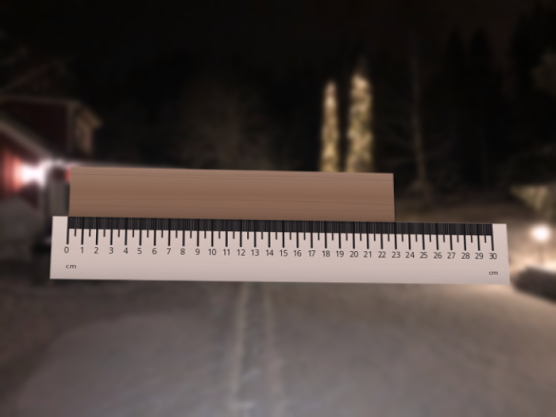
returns 23,cm
